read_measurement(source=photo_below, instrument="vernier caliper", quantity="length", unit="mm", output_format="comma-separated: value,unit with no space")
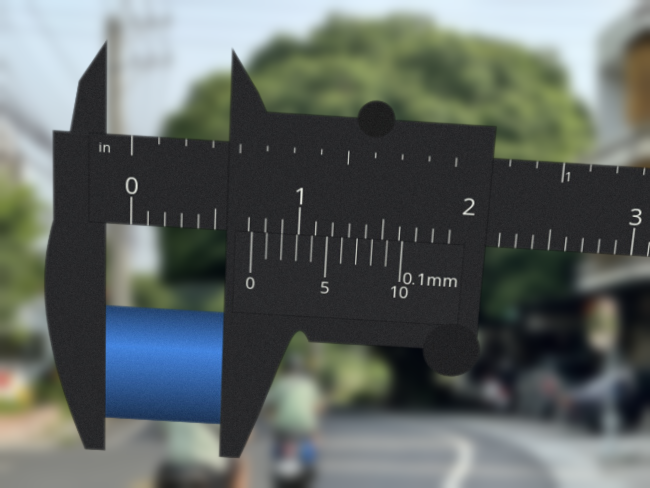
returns 7.2,mm
